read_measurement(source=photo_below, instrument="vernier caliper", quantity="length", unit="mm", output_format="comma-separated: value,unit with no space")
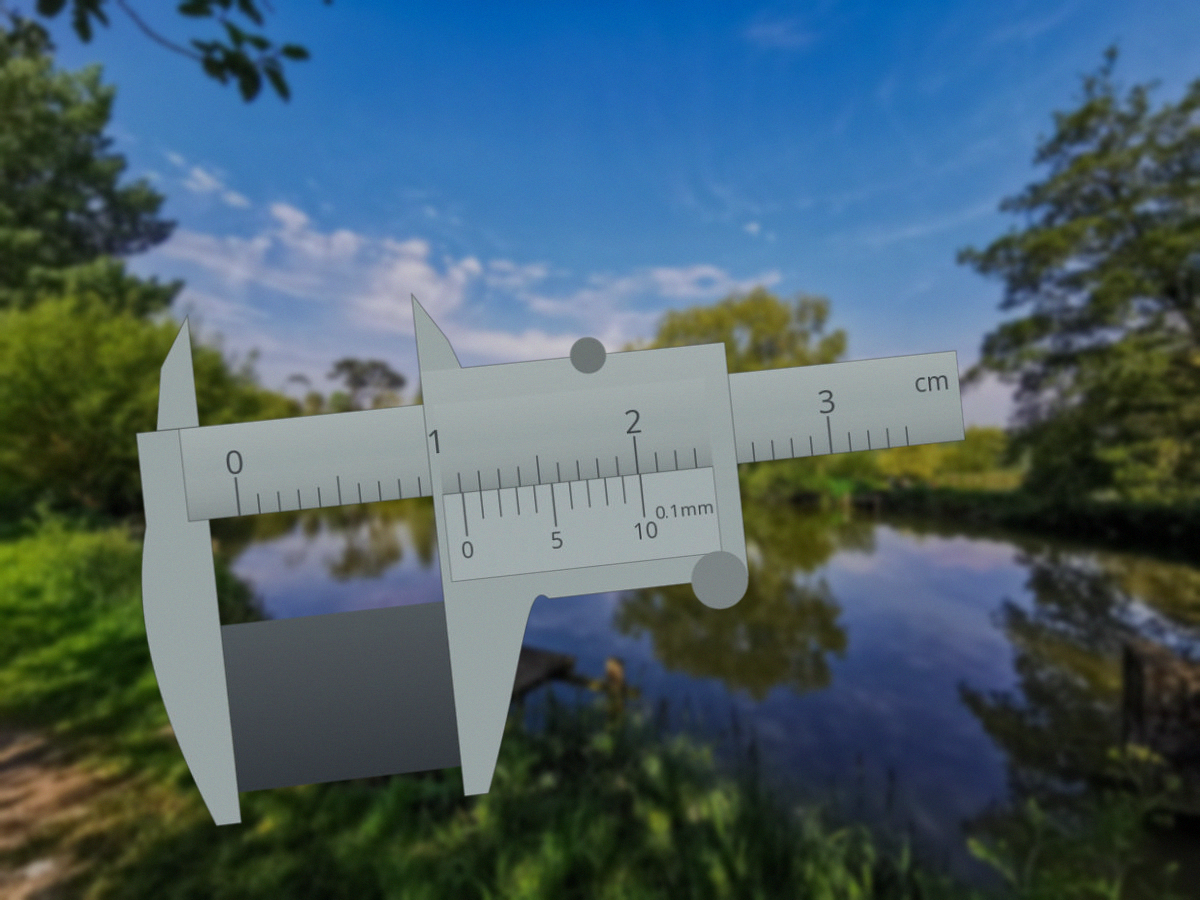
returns 11.1,mm
